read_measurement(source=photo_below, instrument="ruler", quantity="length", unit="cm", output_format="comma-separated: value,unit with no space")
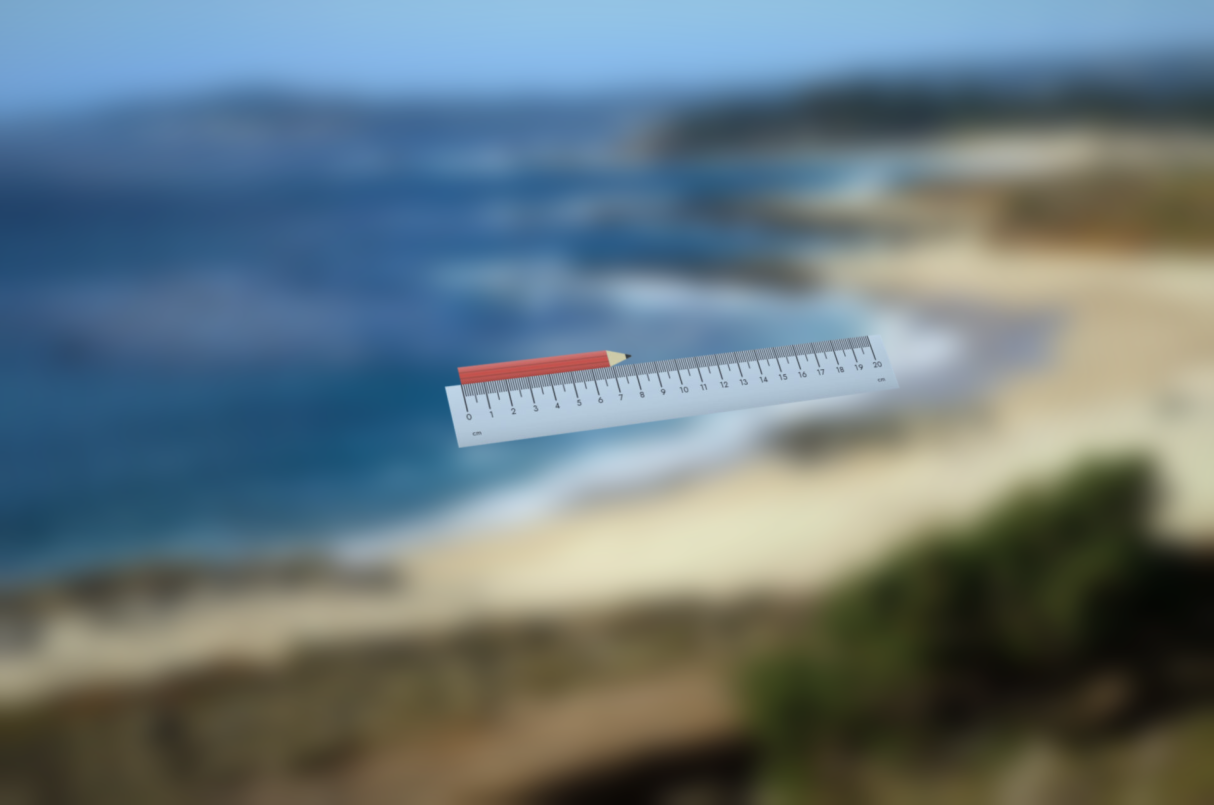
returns 8,cm
